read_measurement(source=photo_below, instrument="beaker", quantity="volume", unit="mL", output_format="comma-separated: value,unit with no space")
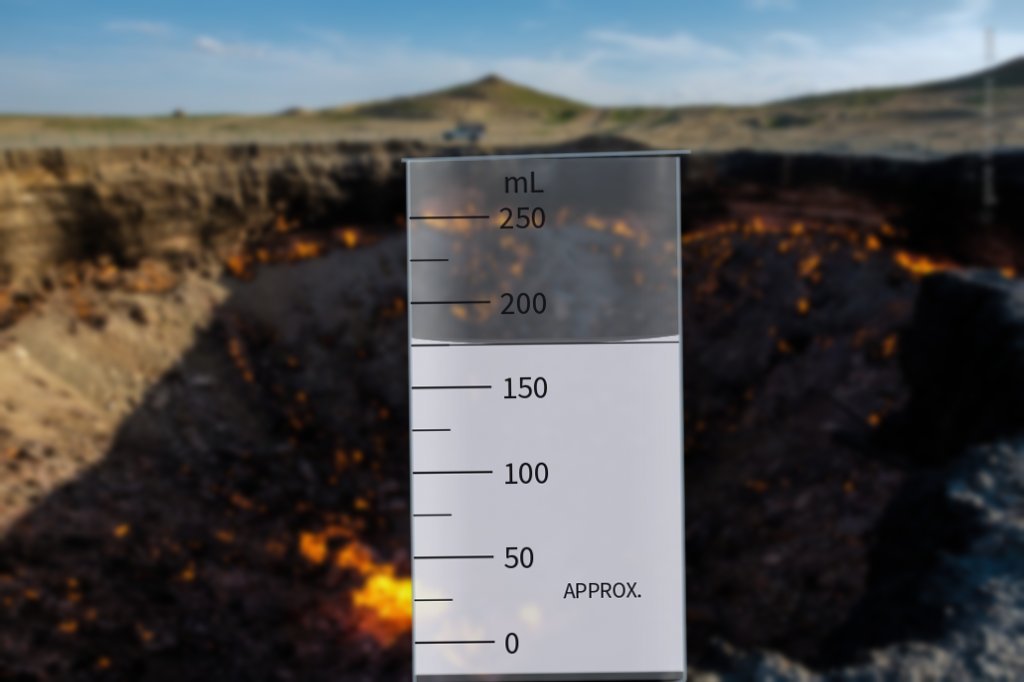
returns 175,mL
